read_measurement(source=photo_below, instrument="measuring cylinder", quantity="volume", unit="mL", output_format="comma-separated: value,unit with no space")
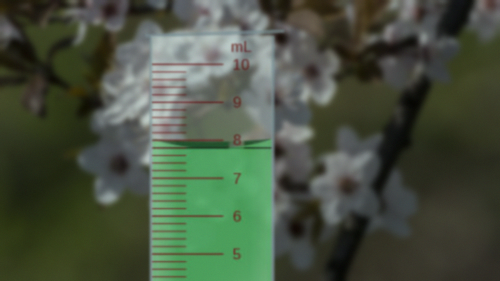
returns 7.8,mL
